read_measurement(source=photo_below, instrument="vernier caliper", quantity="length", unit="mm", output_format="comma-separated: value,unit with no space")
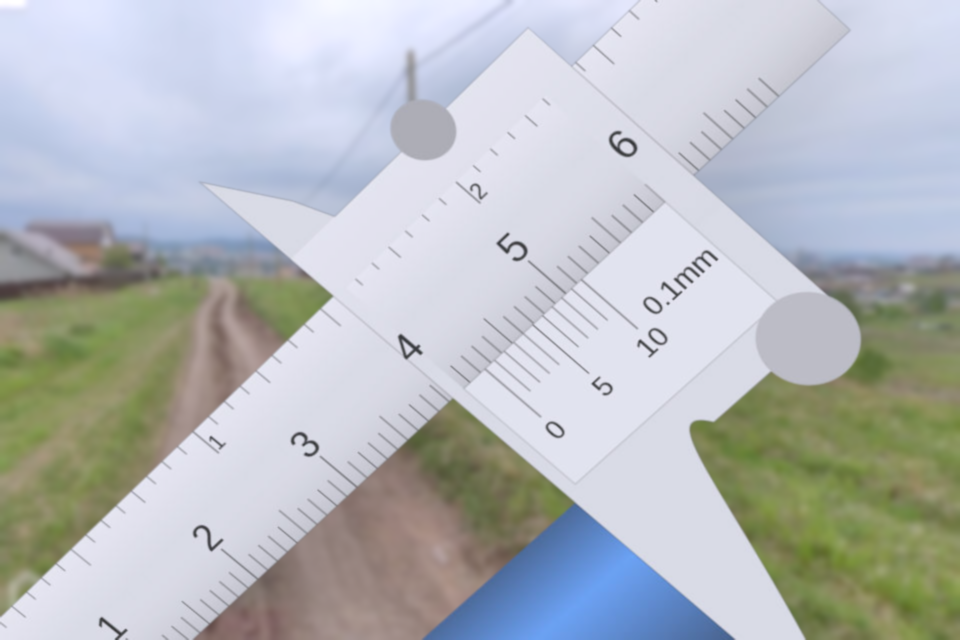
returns 42.4,mm
